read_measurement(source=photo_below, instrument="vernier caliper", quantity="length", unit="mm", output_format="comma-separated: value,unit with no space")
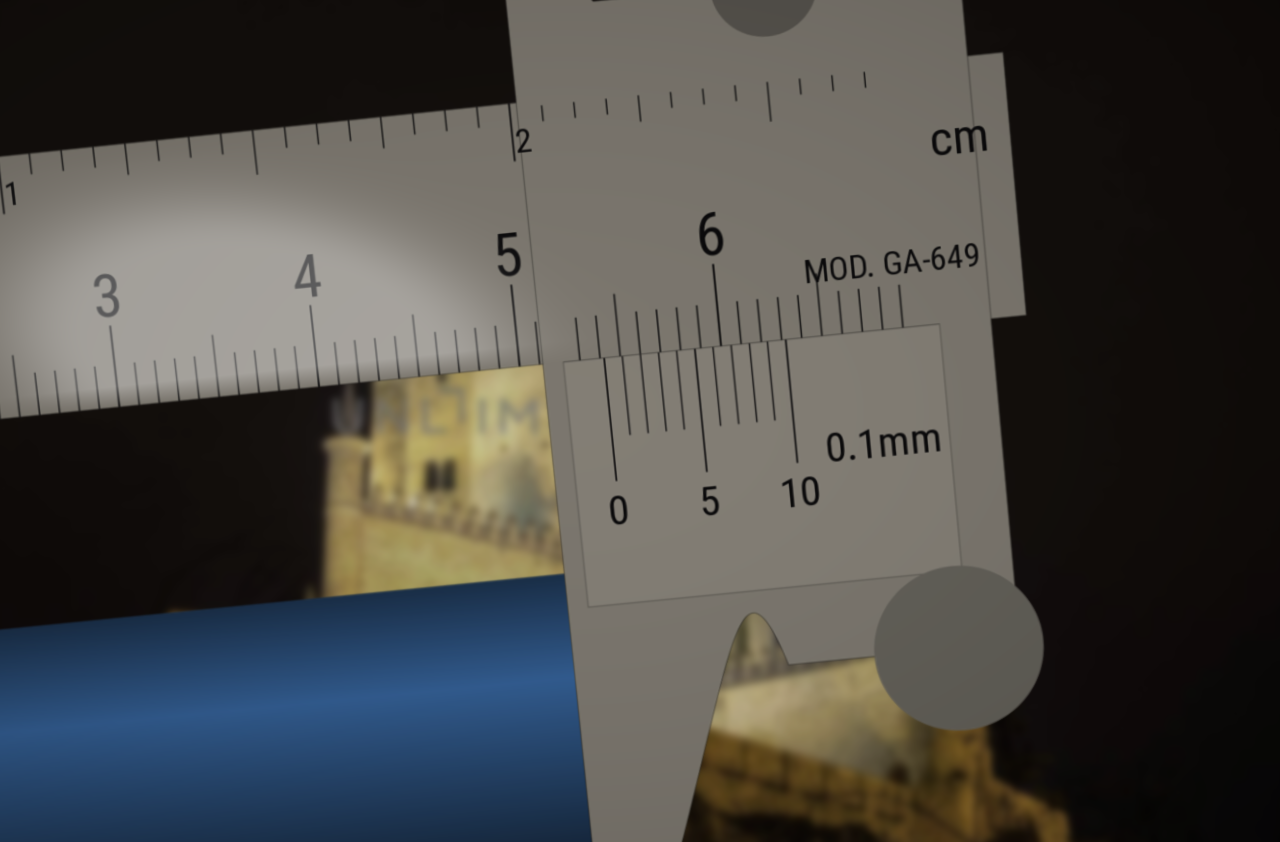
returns 54.2,mm
